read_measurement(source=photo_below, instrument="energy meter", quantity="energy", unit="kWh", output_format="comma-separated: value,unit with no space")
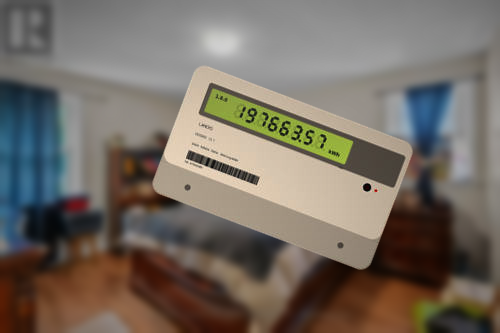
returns 197663.57,kWh
